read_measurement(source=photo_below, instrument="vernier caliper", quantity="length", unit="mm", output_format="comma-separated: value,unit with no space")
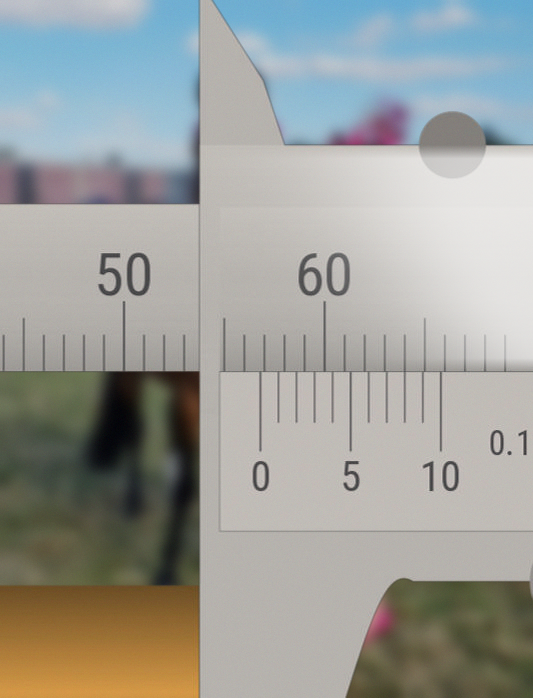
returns 56.8,mm
